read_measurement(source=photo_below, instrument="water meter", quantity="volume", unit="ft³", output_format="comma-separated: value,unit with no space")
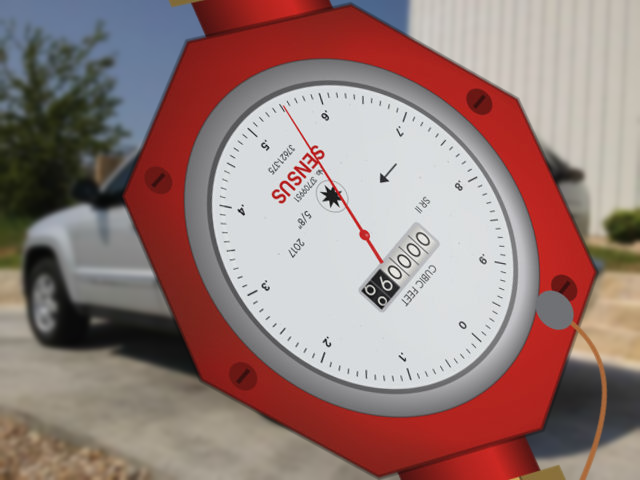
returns 98.55,ft³
